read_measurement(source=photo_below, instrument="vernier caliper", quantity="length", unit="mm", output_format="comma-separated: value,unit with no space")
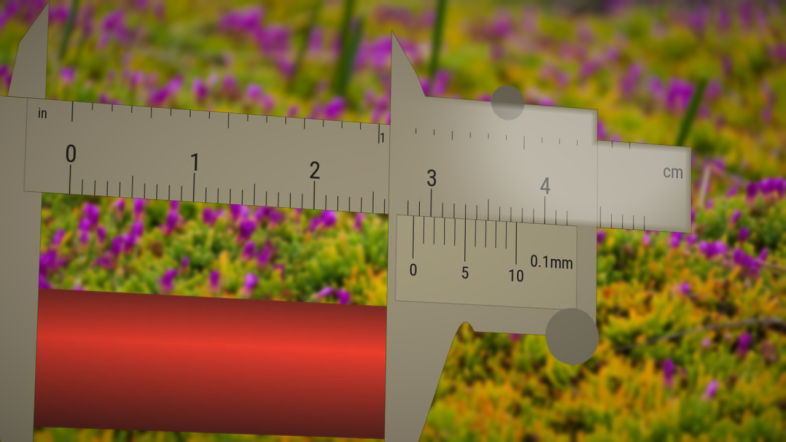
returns 28.5,mm
